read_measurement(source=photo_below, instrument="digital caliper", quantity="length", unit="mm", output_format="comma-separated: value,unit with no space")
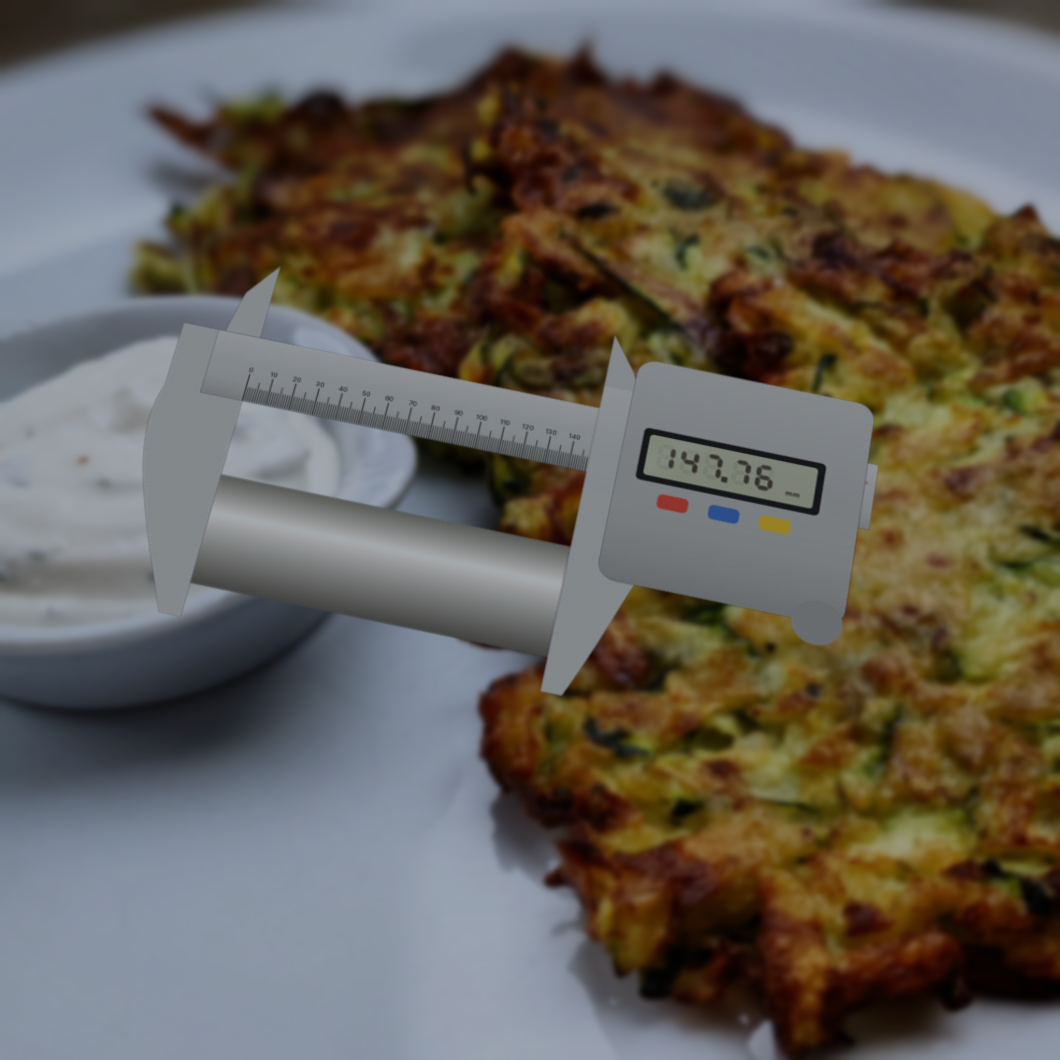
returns 147.76,mm
